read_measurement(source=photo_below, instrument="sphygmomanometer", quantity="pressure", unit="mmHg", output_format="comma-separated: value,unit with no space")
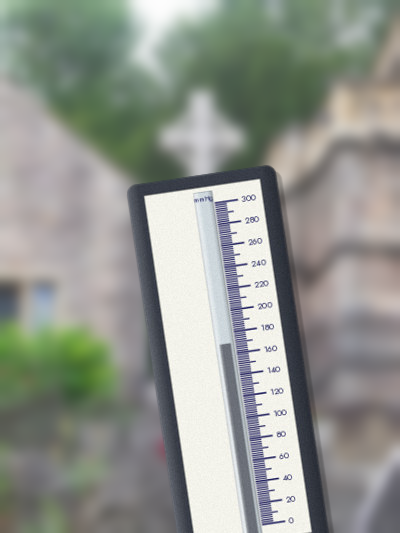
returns 170,mmHg
